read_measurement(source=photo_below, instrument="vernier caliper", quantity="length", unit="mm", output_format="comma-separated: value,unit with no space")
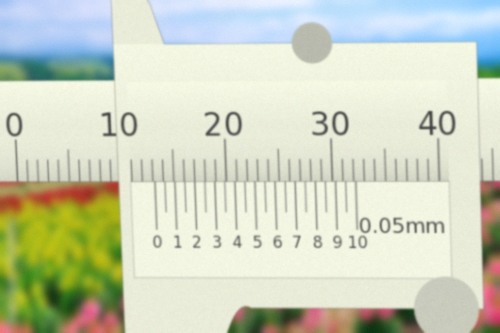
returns 13.2,mm
